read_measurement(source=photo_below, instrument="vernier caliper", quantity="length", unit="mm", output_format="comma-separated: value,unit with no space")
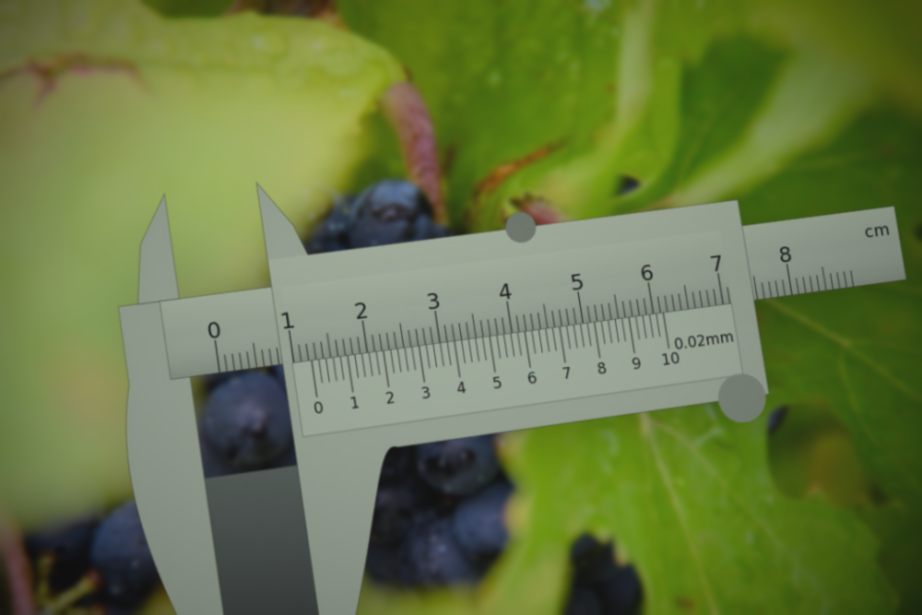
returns 12.4,mm
